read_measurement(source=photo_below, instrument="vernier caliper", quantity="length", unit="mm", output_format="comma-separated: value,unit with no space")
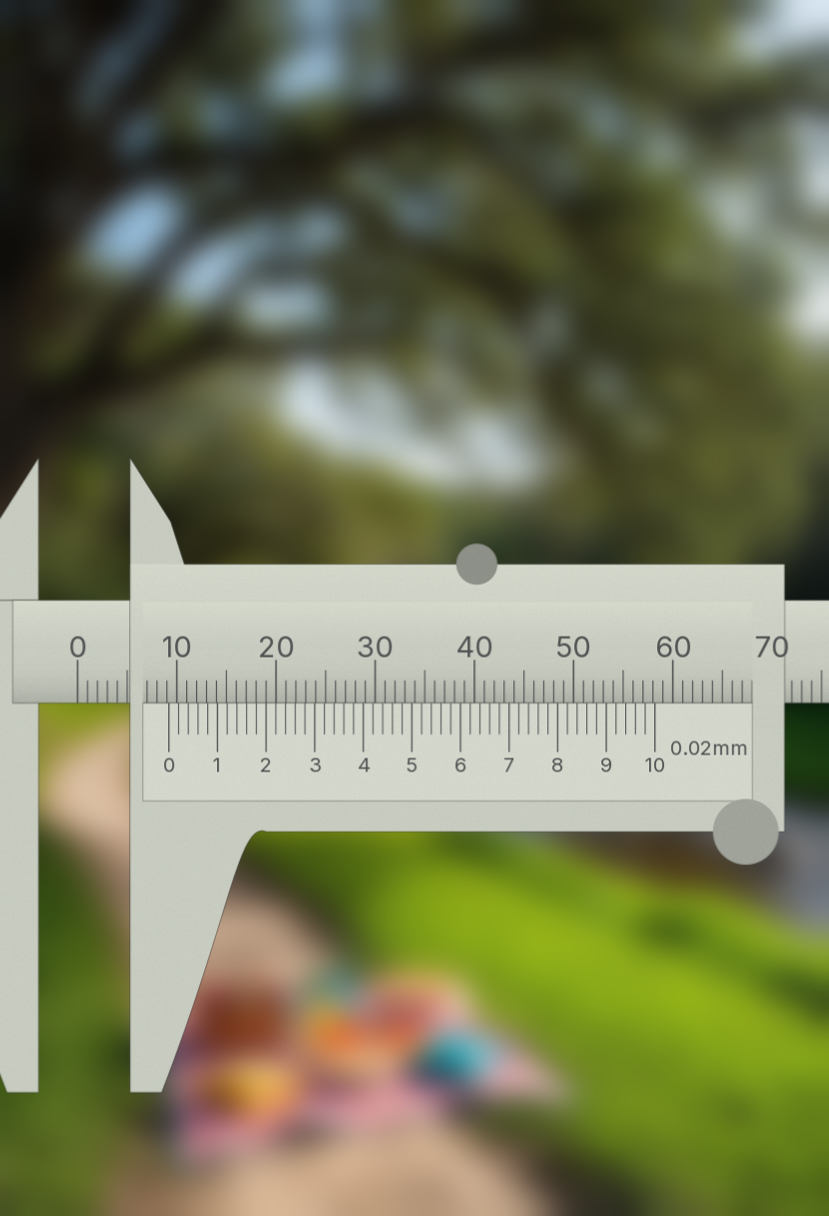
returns 9.2,mm
